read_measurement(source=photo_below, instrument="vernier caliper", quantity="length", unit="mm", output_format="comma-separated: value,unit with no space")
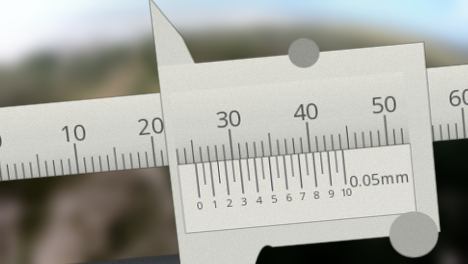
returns 25.2,mm
